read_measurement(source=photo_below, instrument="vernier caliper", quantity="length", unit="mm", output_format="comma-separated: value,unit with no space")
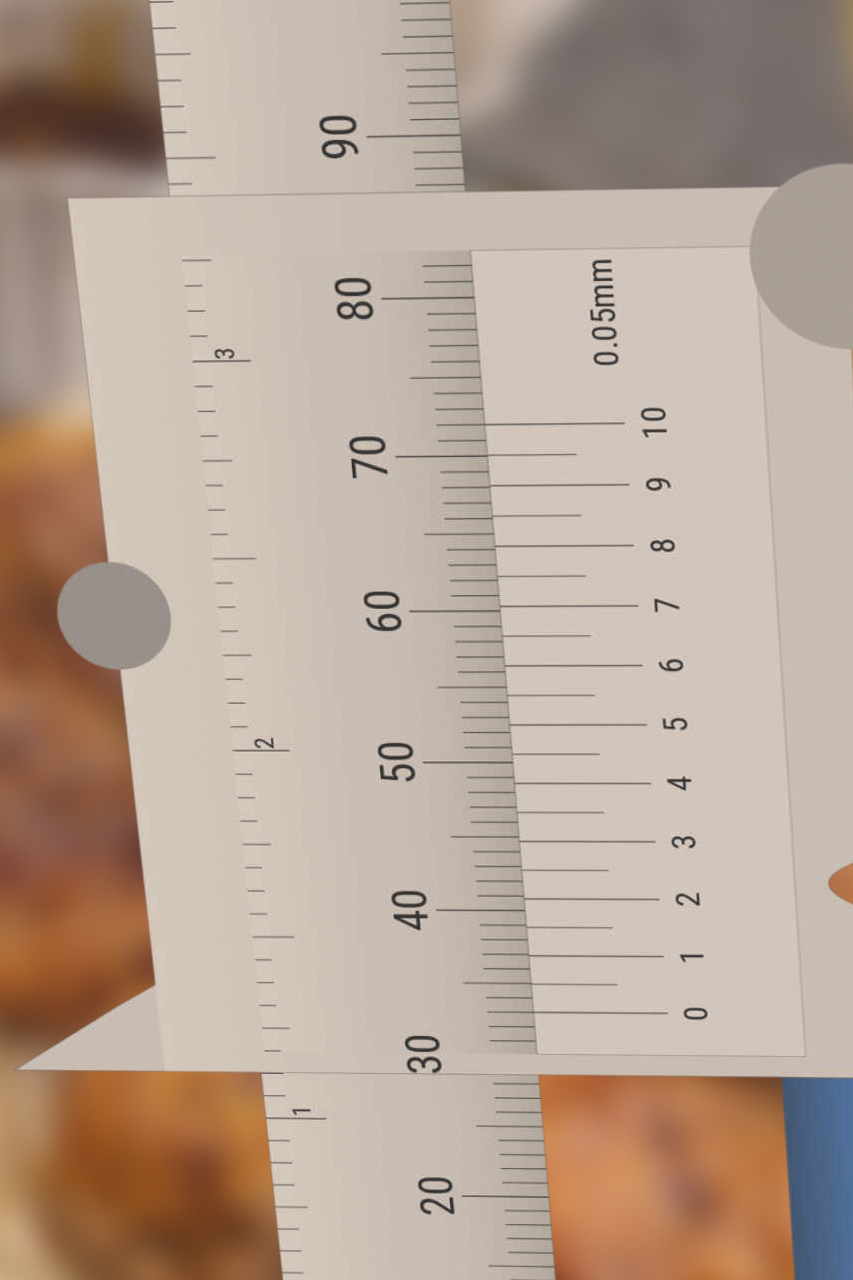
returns 33.0,mm
